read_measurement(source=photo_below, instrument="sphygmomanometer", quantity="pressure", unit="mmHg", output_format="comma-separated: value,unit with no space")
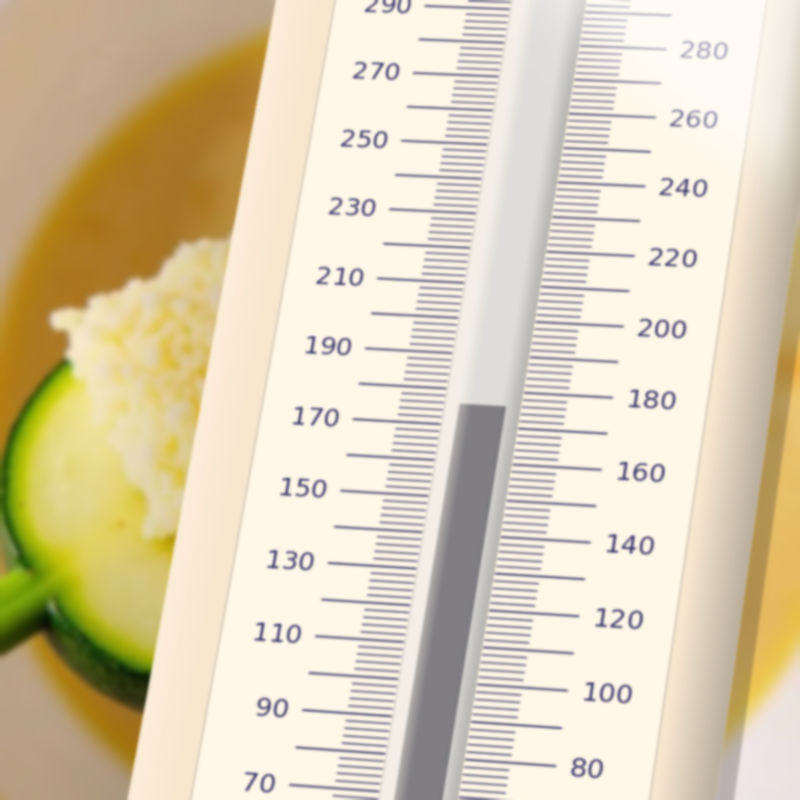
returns 176,mmHg
